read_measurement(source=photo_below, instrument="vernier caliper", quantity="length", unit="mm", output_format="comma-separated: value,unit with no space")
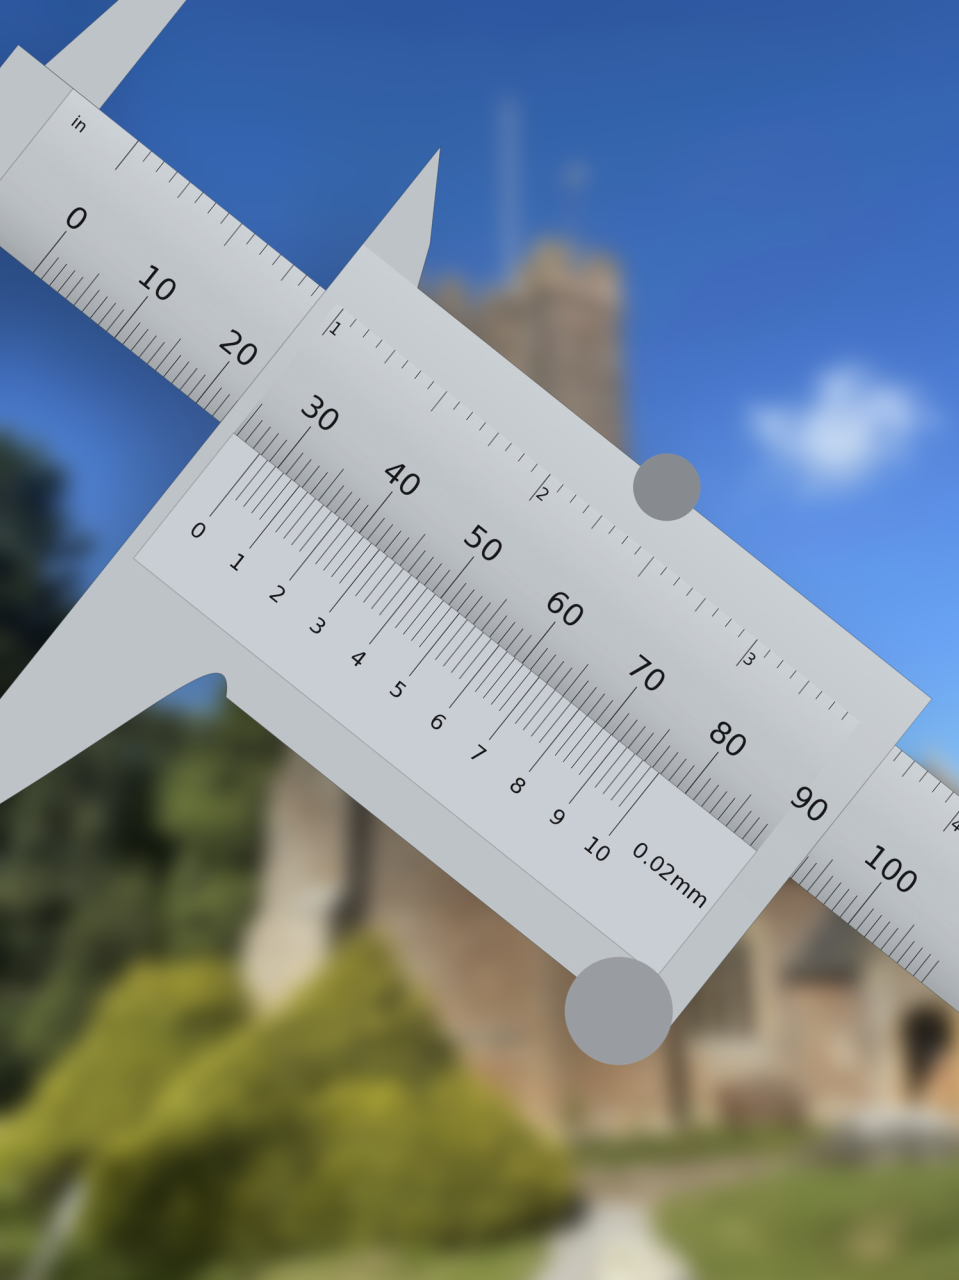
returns 27.8,mm
